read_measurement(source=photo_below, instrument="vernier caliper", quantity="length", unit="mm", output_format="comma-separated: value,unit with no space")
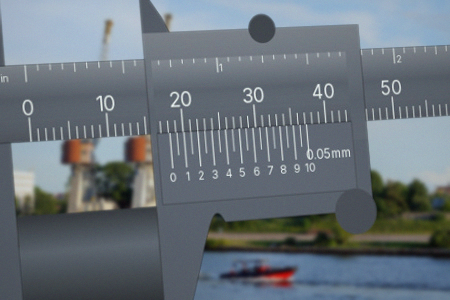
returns 18.2,mm
